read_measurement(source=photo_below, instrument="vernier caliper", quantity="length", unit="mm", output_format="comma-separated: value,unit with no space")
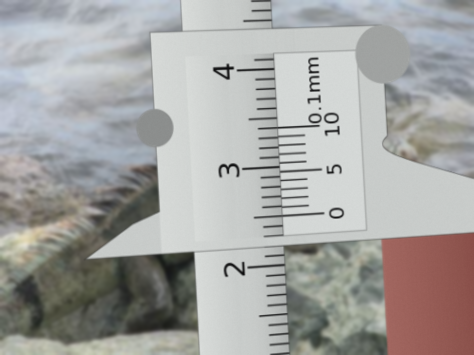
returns 25.0,mm
